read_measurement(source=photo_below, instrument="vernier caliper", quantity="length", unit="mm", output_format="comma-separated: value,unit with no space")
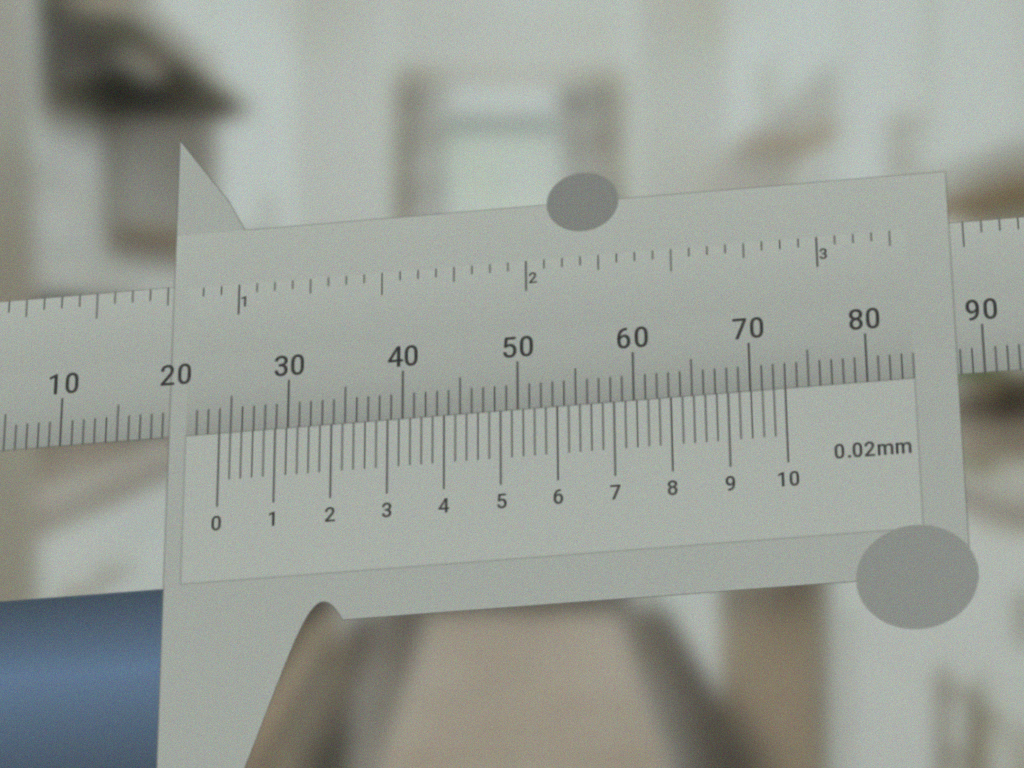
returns 24.0,mm
